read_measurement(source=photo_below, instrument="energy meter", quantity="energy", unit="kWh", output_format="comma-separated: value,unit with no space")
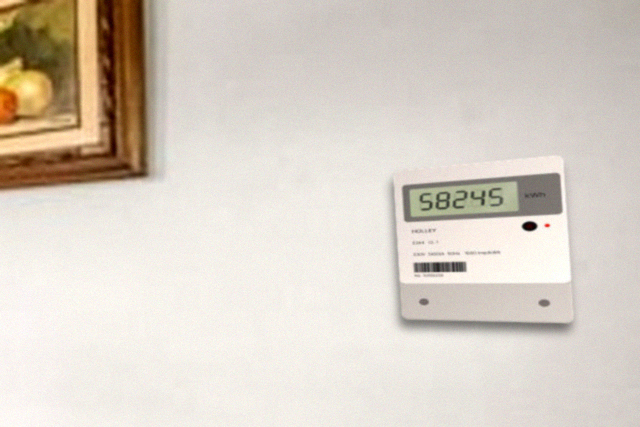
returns 58245,kWh
